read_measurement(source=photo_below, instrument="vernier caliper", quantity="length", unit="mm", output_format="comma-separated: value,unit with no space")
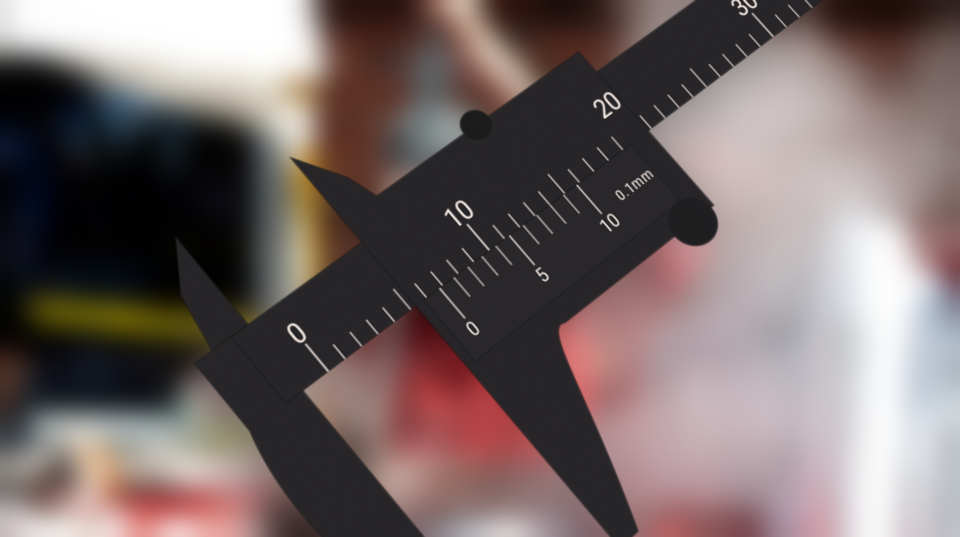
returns 6.8,mm
